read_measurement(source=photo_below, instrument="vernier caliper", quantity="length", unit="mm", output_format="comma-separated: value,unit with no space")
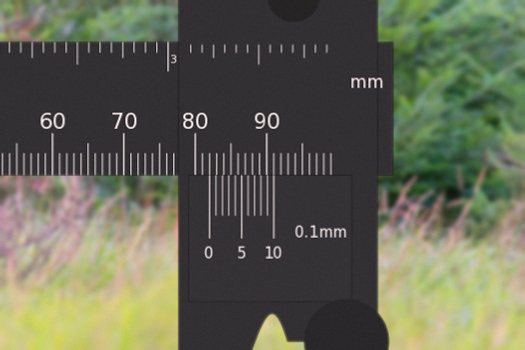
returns 82.0,mm
